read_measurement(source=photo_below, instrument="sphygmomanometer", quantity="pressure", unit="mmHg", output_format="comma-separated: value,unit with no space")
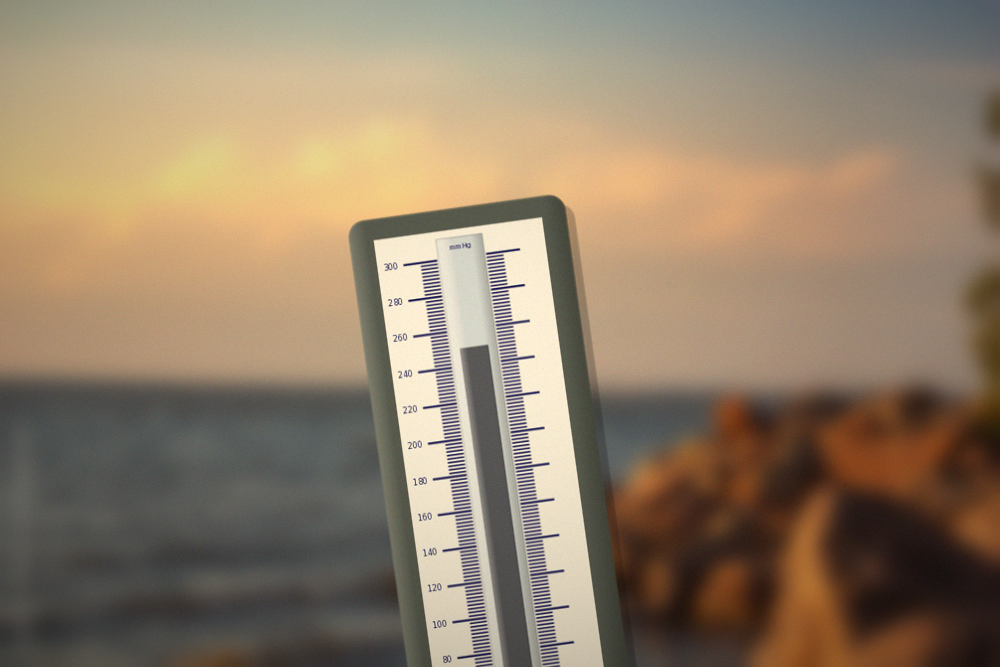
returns 250,mmHg
